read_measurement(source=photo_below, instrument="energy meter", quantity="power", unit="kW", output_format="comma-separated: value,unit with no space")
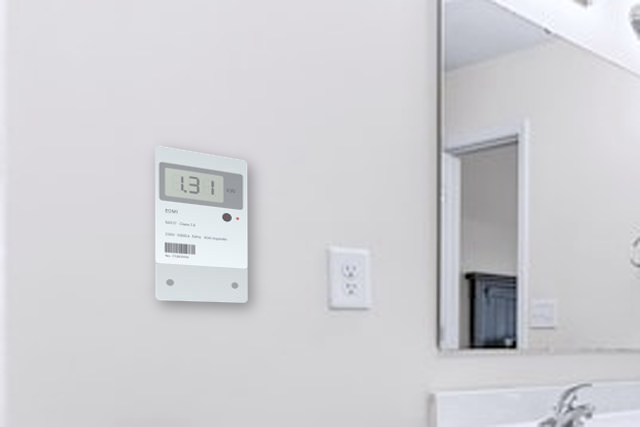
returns 1.31,kW
